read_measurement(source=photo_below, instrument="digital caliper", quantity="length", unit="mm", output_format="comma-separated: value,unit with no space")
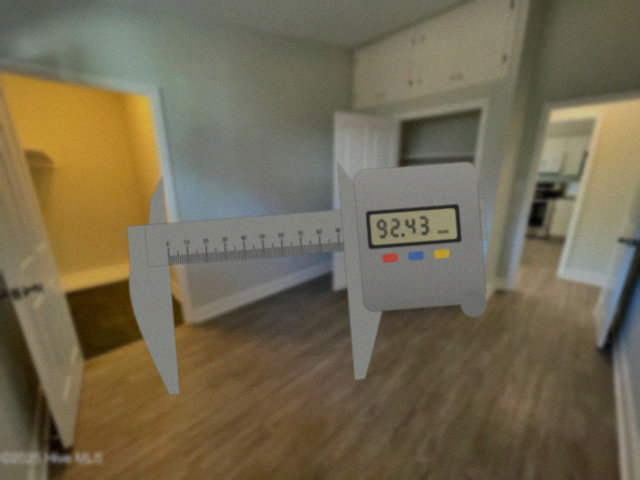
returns 92.43,mm
